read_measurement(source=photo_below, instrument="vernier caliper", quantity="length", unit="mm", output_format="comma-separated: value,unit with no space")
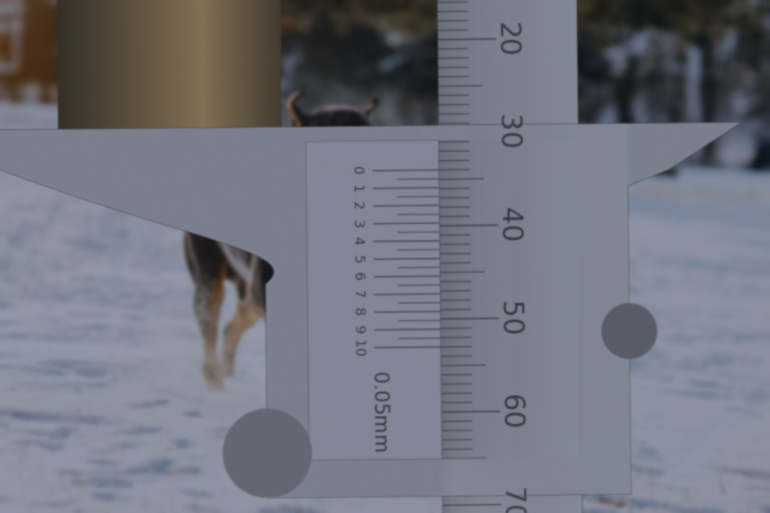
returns 34.0,mm
